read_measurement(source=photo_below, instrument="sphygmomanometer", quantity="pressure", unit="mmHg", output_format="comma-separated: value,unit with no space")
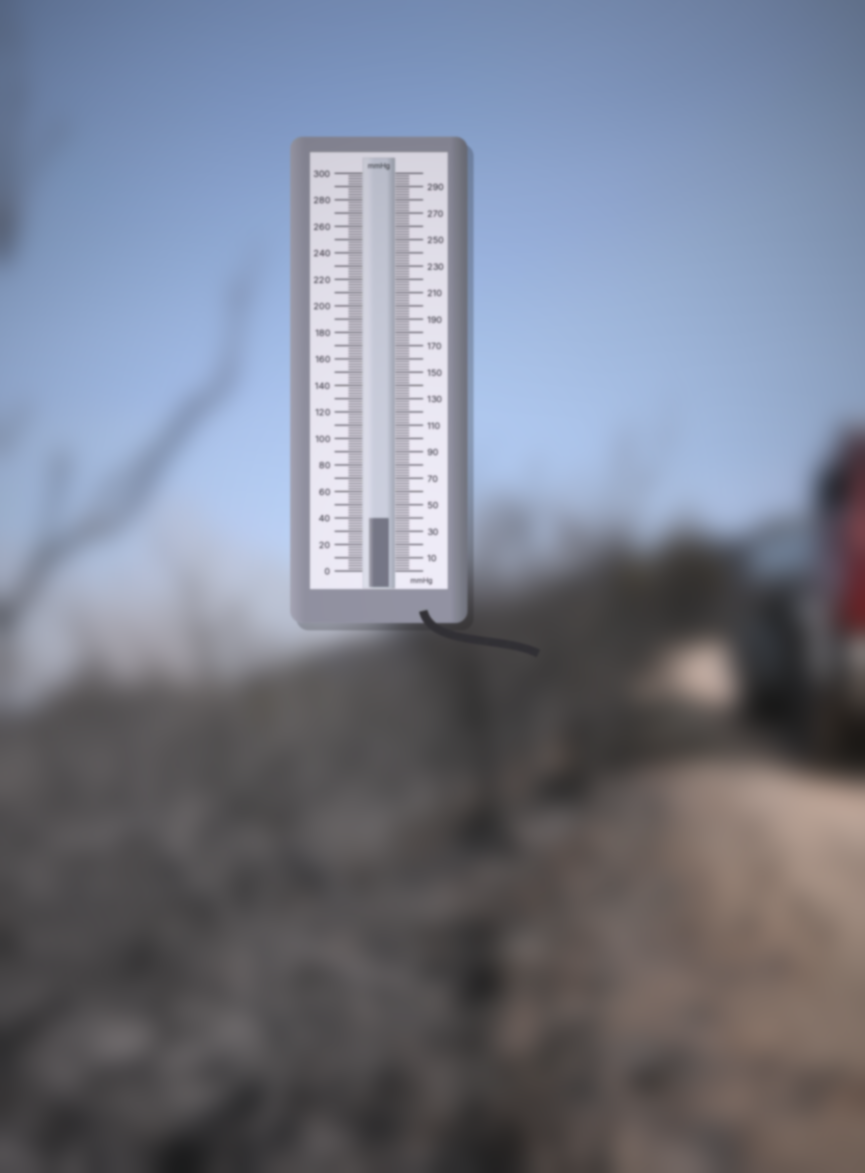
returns 40,mmHg
